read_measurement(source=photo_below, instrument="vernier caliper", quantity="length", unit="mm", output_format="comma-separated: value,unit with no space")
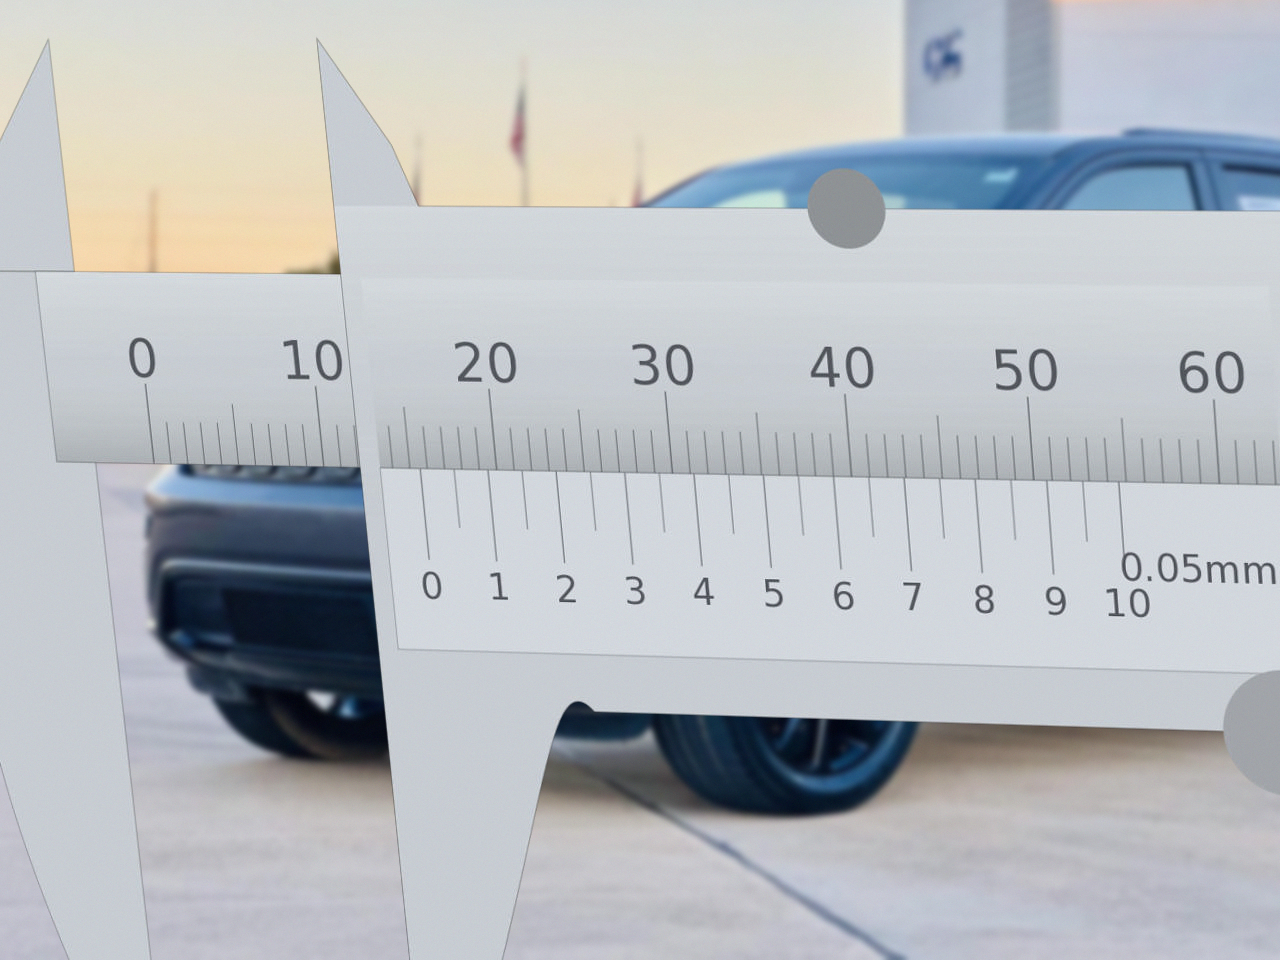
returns 15.6,mm
